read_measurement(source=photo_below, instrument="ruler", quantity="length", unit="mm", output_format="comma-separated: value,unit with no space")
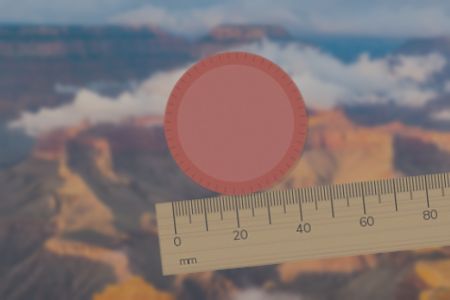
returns 45,mm
